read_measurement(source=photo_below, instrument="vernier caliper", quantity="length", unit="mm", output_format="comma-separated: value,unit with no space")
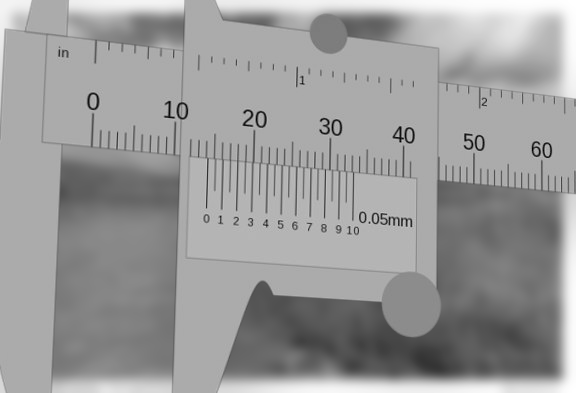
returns 14.2,mm
